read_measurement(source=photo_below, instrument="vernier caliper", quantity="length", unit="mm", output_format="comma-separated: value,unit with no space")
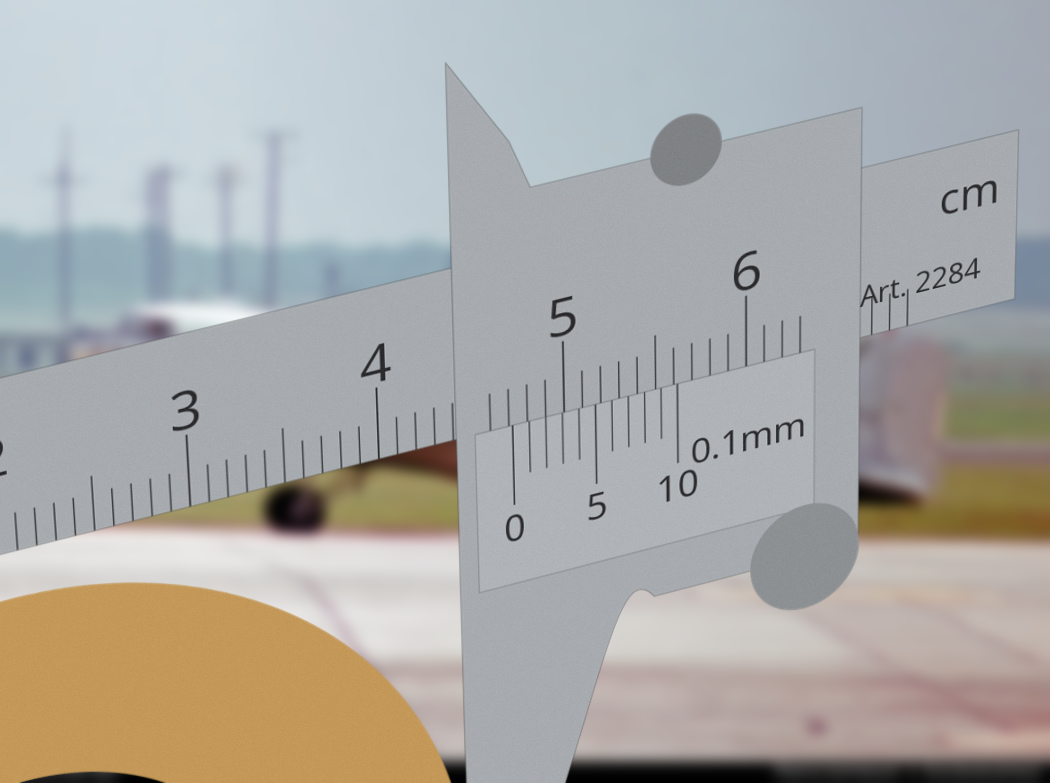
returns 47.2,mm
